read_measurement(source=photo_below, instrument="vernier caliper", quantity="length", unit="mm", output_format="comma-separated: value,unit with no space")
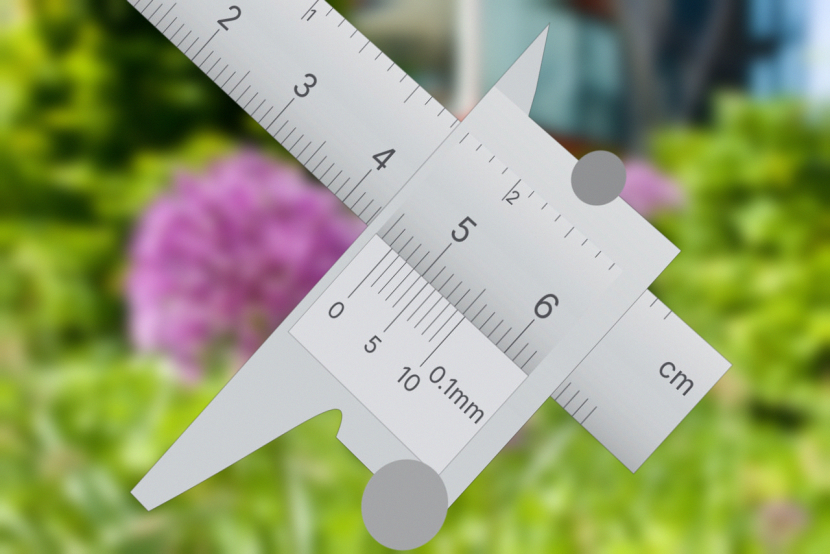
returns 46.3,mm
